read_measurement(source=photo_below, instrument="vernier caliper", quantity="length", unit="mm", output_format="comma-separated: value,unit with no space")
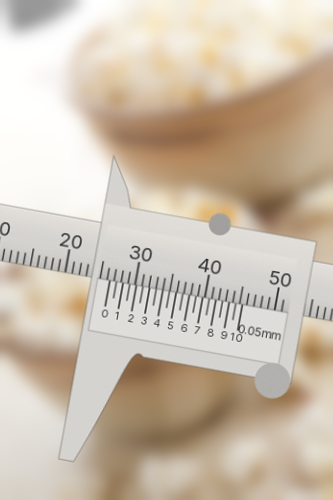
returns 26.4,mm
